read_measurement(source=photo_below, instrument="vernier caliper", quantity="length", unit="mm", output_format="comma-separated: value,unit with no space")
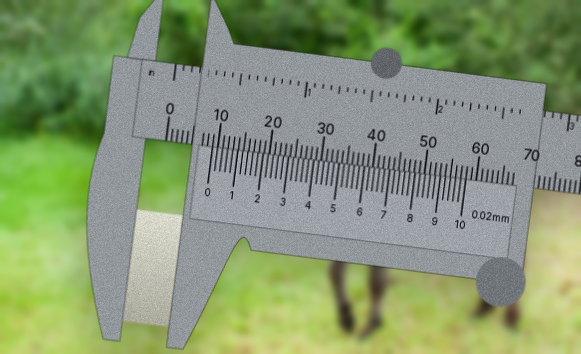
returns 9.0,mm
